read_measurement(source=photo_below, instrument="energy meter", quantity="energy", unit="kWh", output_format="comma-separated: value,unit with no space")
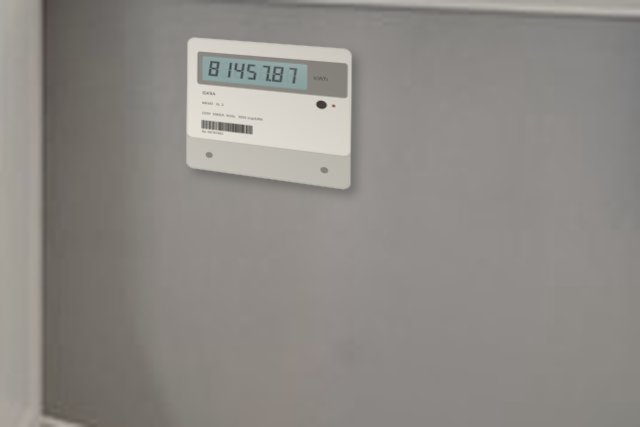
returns 81457.87,kWh
